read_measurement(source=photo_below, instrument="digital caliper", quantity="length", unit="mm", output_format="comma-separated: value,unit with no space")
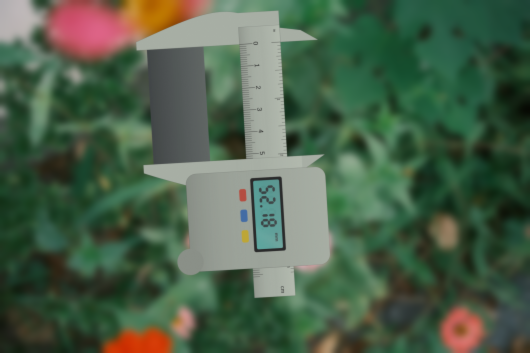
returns 52.18,mm
